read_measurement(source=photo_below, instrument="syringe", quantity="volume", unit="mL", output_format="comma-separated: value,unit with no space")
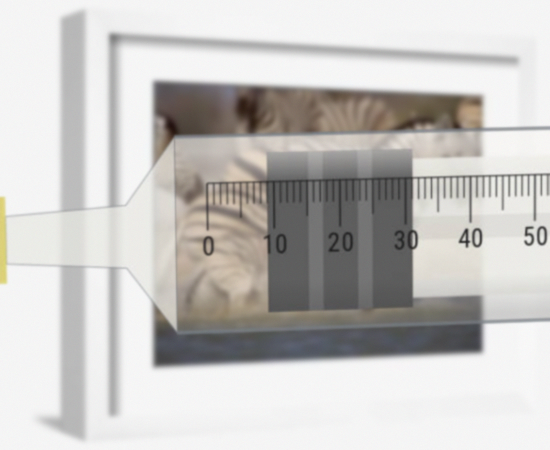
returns 9,mL
